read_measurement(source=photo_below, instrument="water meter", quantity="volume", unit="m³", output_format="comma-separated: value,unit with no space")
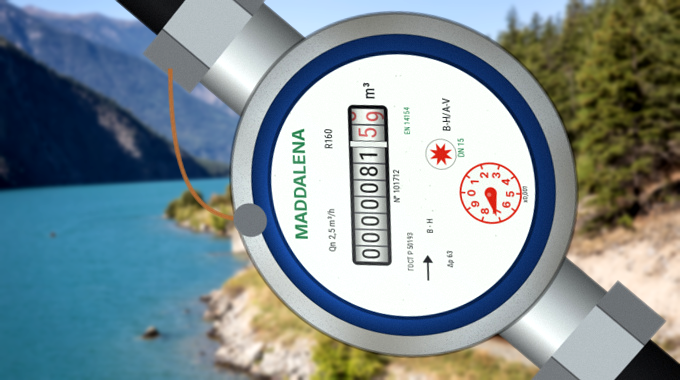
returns 81.587,m³
